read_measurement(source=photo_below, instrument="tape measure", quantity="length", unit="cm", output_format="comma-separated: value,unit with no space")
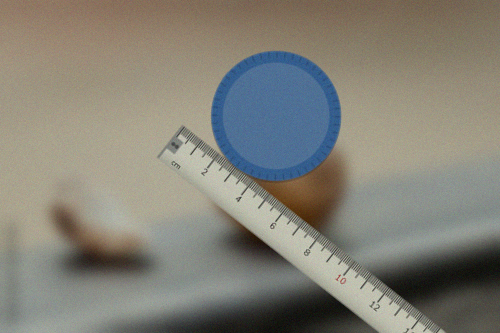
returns 6,cm
